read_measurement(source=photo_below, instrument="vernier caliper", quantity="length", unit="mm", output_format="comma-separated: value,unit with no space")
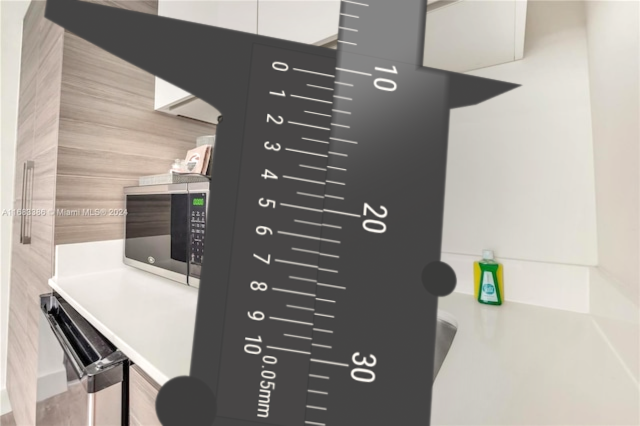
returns 10.6,mm
